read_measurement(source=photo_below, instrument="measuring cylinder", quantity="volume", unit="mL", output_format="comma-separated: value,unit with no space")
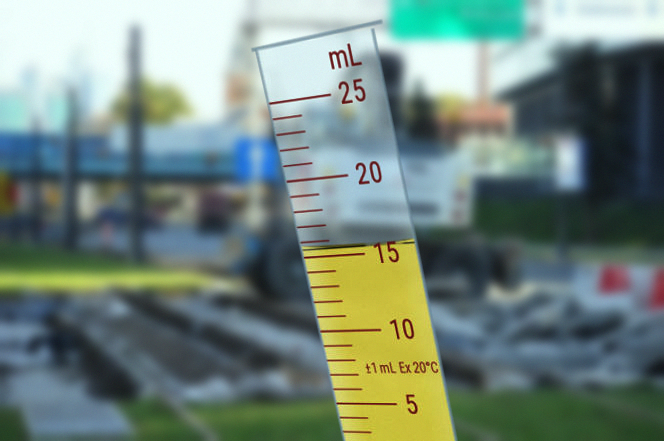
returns 15.5,mL
